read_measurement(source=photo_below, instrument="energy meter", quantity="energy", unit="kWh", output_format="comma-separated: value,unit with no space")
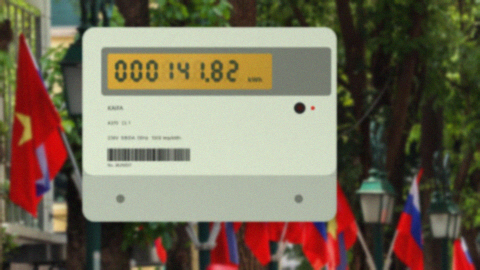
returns 141.82,kWh
